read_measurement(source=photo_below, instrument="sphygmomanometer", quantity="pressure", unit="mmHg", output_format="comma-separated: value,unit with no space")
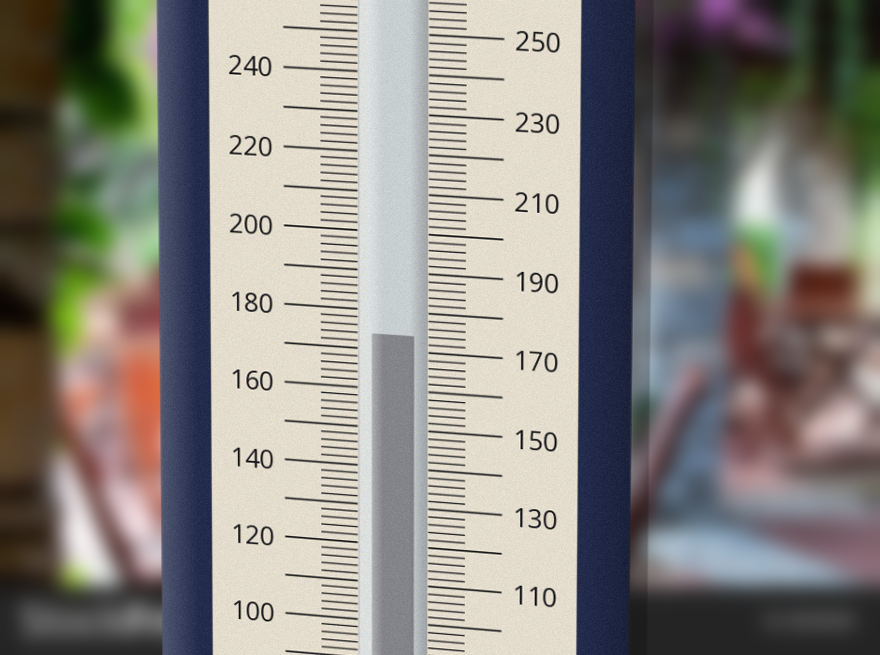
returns 174,mmHg
